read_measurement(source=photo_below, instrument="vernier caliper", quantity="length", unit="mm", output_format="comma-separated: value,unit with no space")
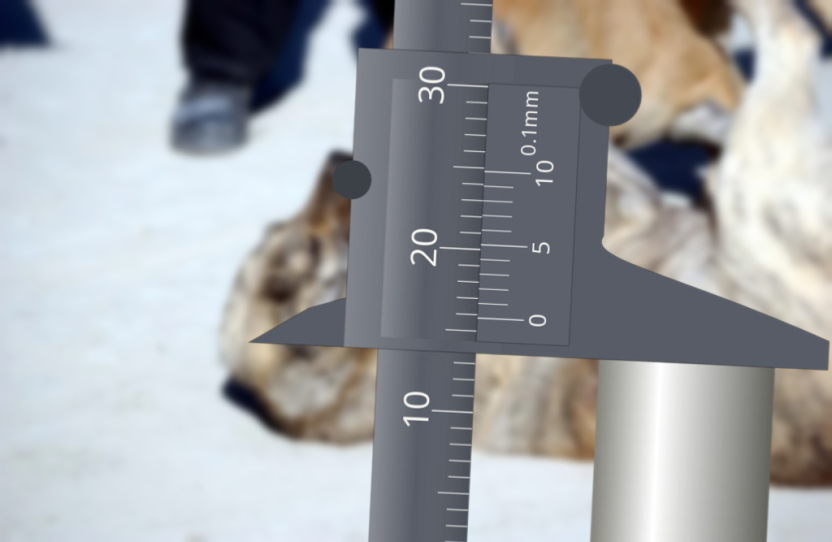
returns 15.8,mm
